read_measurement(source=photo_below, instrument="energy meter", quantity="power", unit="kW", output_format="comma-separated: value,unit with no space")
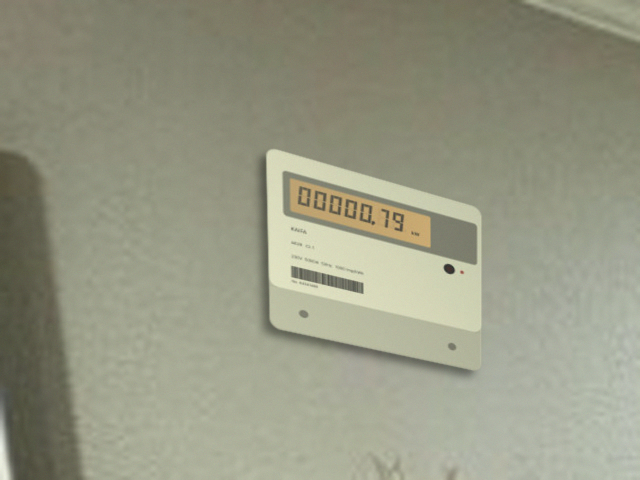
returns 0.79,kW
